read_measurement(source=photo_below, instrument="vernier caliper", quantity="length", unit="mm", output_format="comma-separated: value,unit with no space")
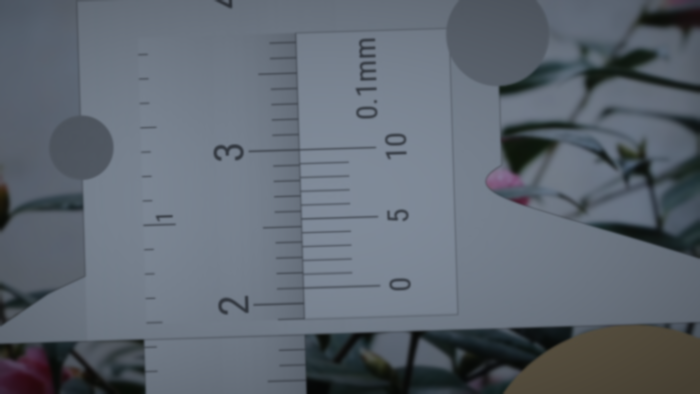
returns 21.0,mm
